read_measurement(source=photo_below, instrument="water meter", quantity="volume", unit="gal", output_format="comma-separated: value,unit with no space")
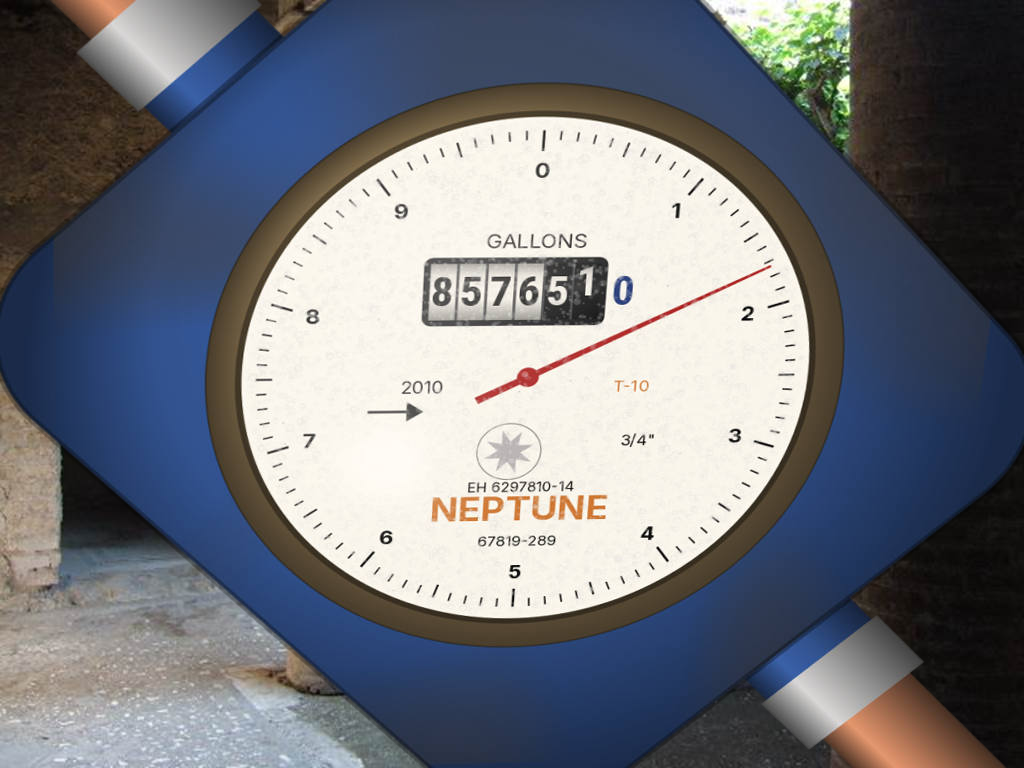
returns 8576511.7,gal
